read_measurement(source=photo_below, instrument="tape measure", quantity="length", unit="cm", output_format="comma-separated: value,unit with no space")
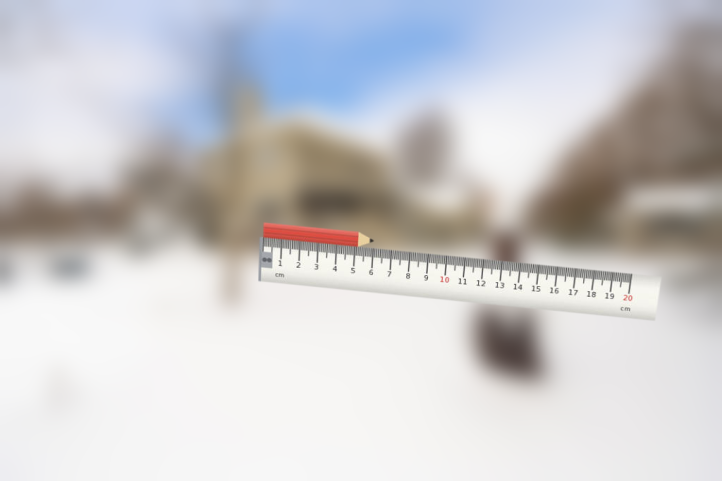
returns 6,cm
